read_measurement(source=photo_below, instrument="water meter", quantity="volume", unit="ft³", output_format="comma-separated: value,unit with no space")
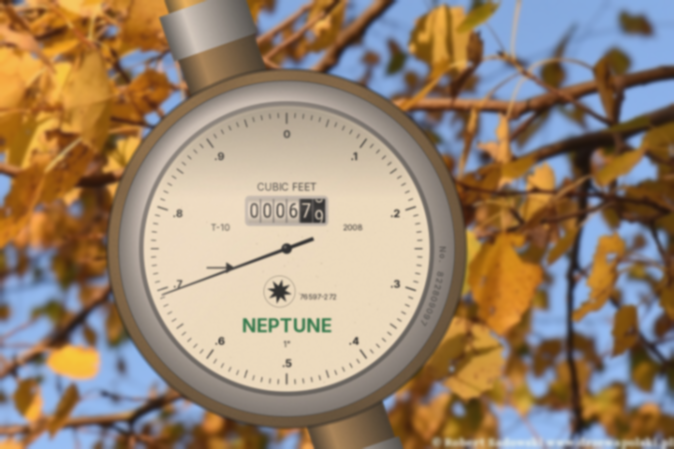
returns 678.69,ft³
